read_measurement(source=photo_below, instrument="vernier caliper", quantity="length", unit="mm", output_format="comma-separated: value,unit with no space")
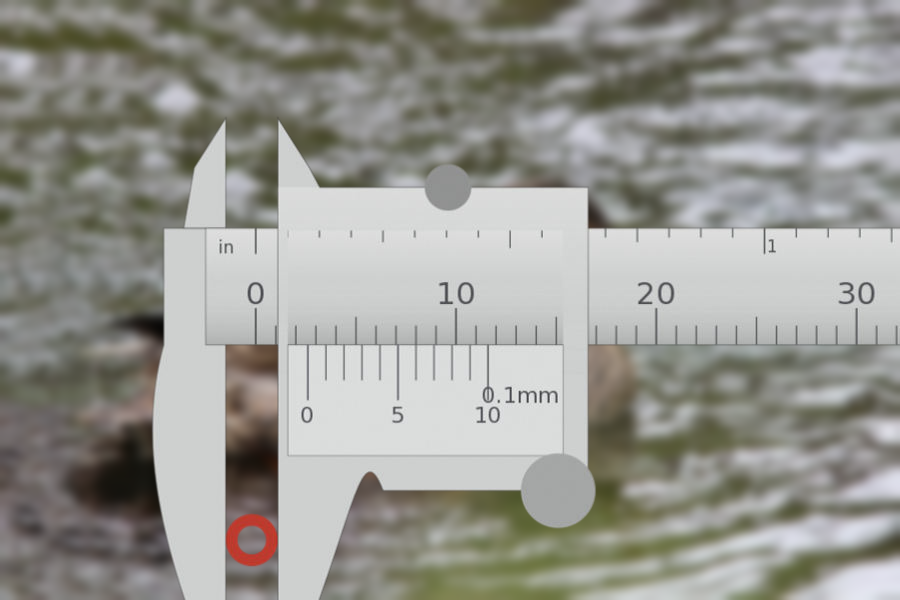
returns 2.6,mm
